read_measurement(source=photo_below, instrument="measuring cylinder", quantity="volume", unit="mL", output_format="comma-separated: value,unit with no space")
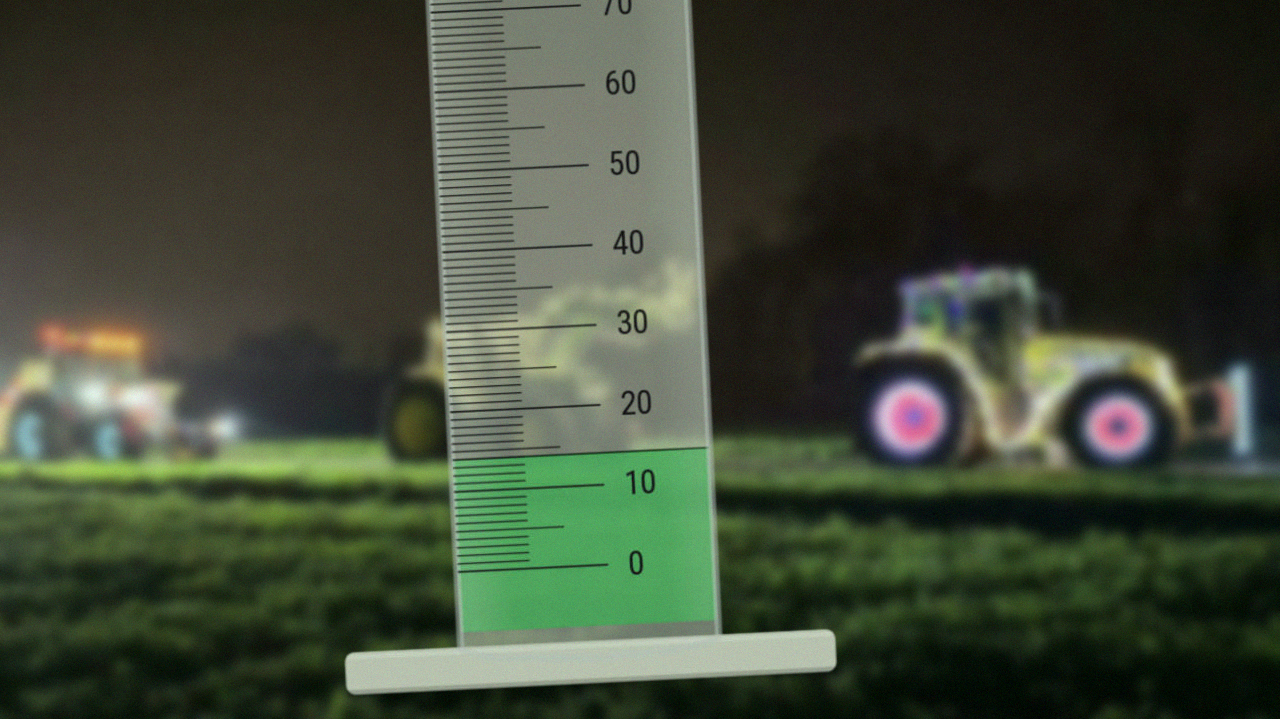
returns 14,mL
